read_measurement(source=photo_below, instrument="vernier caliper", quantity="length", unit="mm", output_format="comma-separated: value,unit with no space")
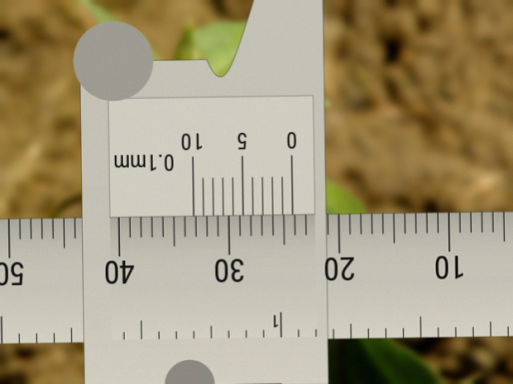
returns 24.2,mm
